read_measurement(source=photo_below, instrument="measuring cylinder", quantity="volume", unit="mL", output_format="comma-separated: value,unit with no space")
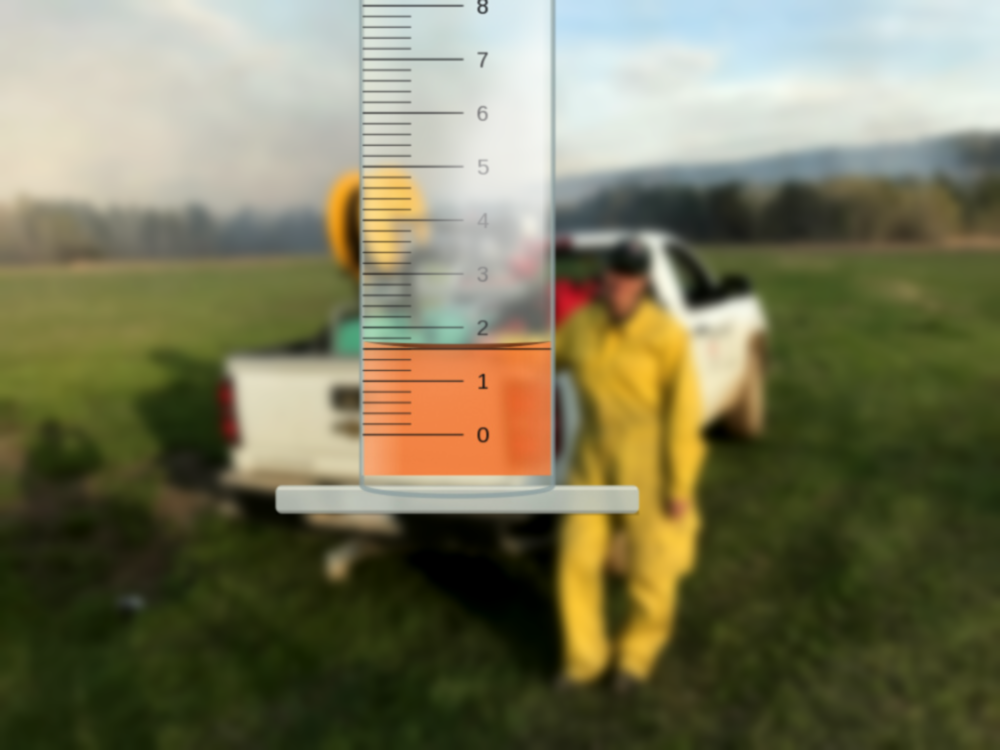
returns 1.6,mL
